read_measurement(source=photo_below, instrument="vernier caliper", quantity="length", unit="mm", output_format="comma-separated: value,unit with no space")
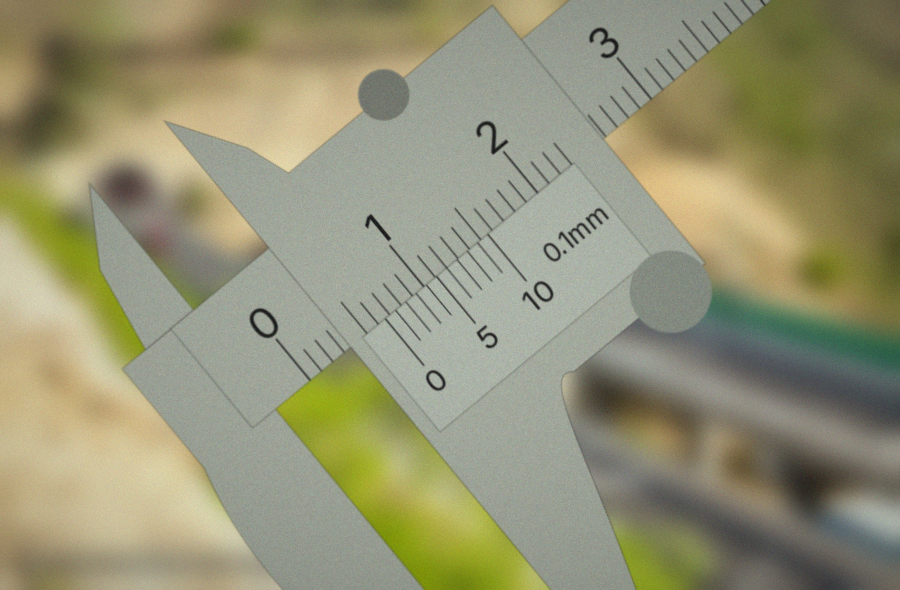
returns 6.6,mm
